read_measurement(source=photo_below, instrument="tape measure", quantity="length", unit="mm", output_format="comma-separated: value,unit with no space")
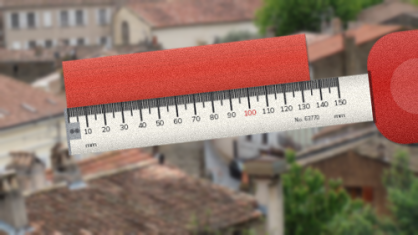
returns 135,mm
